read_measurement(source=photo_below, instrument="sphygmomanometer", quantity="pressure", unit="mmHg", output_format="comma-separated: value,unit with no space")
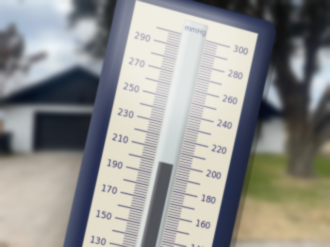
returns 200,mmHg
